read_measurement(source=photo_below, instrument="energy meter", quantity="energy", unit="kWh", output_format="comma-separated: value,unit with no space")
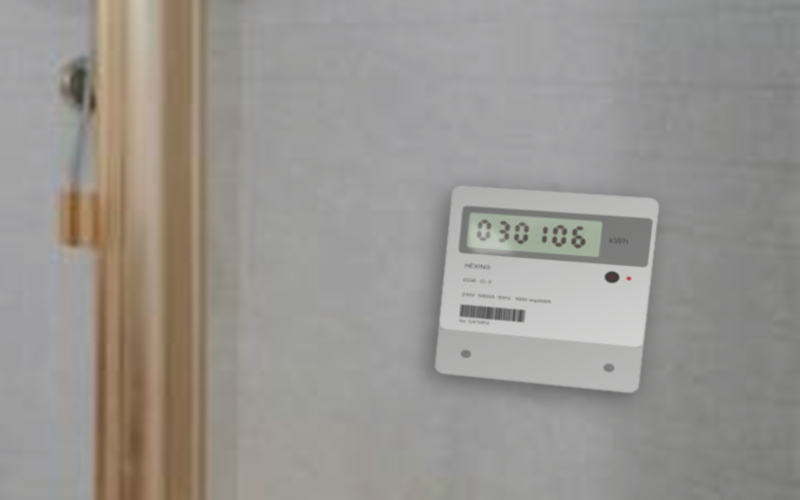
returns 30106,kWh
